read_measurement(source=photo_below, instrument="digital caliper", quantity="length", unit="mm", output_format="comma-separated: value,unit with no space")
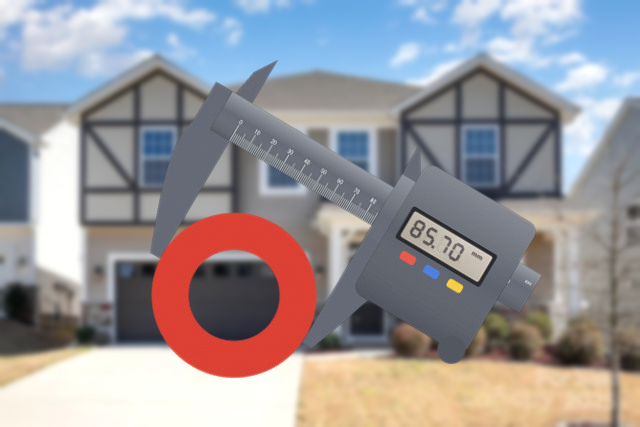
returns 85.70,mm
